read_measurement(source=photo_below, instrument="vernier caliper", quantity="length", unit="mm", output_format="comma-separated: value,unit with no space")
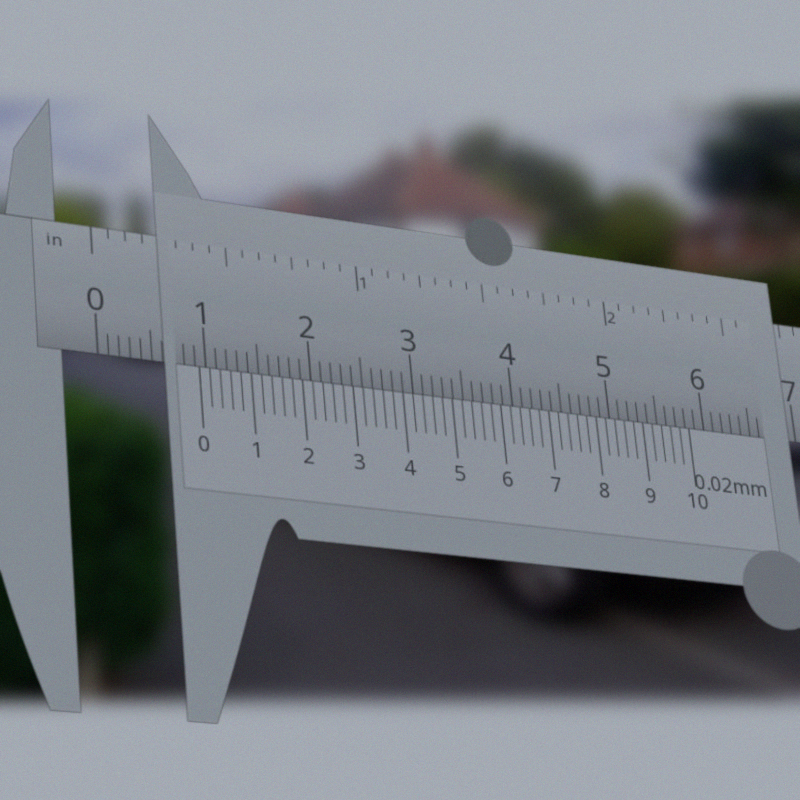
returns 9.4,mm
